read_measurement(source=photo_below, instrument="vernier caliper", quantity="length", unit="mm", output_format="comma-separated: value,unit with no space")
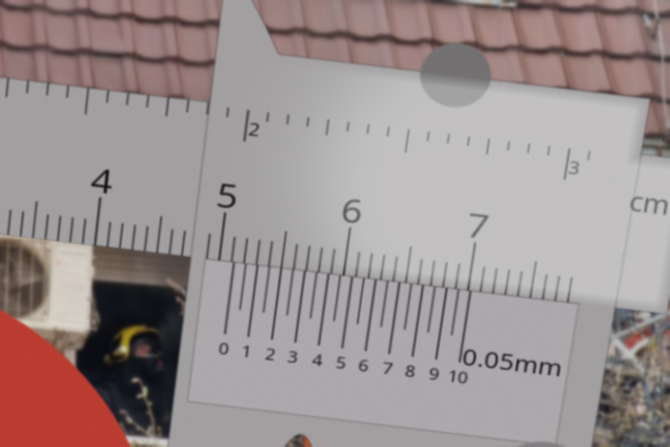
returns 51.2,mm
